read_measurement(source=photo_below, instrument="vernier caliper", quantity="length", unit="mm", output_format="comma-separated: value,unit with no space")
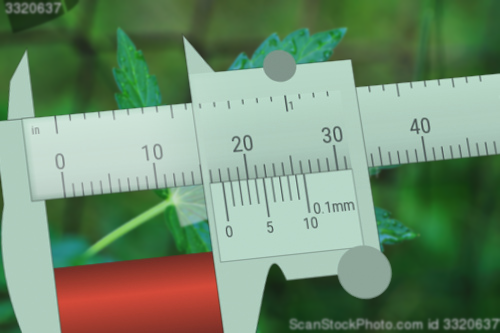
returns 17.2,mm
